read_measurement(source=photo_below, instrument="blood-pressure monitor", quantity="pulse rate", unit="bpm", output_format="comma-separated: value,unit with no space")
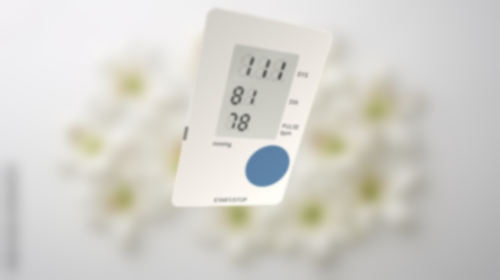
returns 78,bpm
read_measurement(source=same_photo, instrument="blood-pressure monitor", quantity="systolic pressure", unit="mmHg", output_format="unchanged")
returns 111,mmHg
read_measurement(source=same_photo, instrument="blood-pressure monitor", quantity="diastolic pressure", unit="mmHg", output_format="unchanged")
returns 81,mmHg
